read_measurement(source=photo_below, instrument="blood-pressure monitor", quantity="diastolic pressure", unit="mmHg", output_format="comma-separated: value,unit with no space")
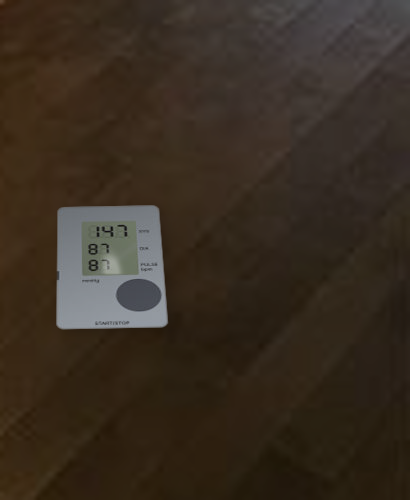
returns 87,mmHg
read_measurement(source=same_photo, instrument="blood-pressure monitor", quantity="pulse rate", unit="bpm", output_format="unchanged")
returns 87,bpm
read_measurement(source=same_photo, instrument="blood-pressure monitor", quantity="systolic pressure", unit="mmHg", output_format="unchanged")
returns 147,mmHg
